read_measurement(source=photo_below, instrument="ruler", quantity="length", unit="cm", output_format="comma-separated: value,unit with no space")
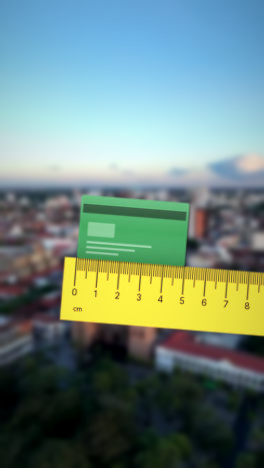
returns 5,cm
